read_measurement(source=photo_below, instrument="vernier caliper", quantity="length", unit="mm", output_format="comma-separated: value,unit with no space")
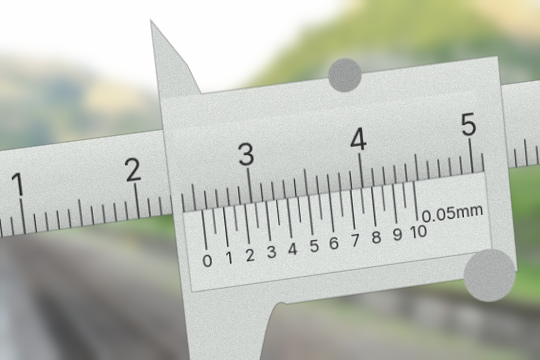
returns 25.6,mm
